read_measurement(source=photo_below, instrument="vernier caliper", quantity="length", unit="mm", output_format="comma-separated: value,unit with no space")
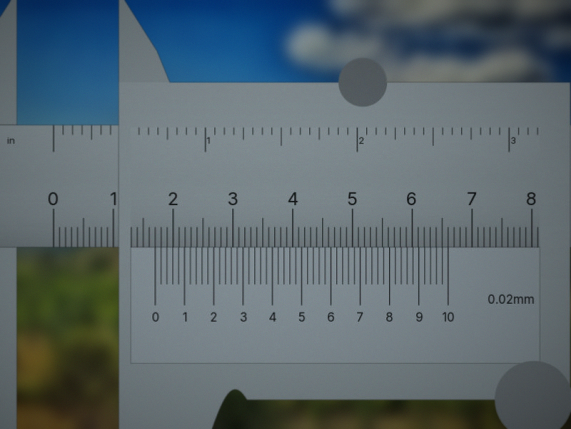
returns 17.0,mm
